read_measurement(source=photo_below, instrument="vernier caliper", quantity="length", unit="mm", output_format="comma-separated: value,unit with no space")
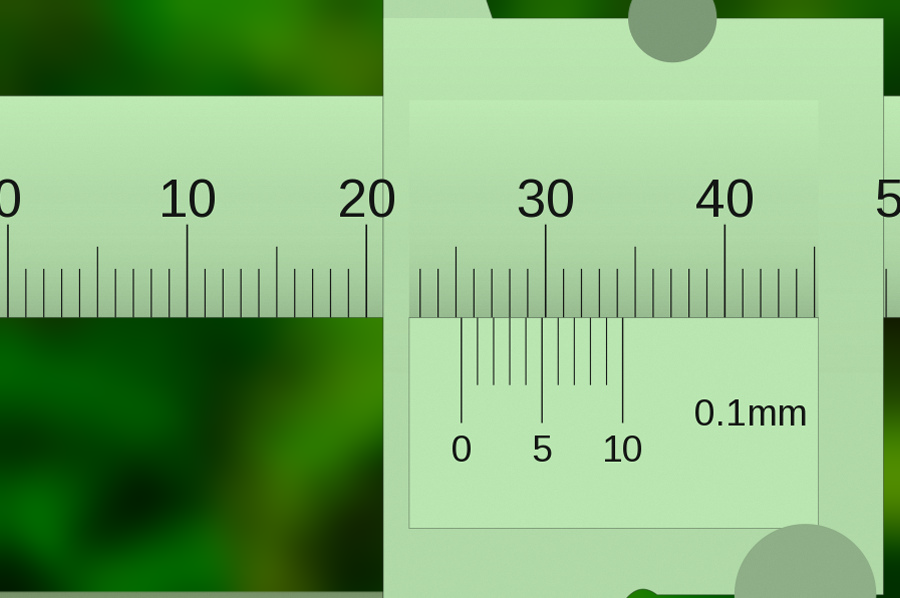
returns 25.3,mm
